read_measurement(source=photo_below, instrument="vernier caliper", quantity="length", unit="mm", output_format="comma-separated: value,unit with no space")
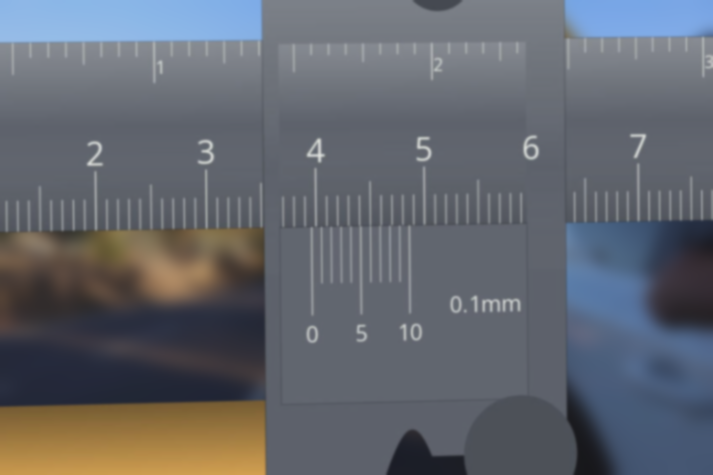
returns 39.6,mm
